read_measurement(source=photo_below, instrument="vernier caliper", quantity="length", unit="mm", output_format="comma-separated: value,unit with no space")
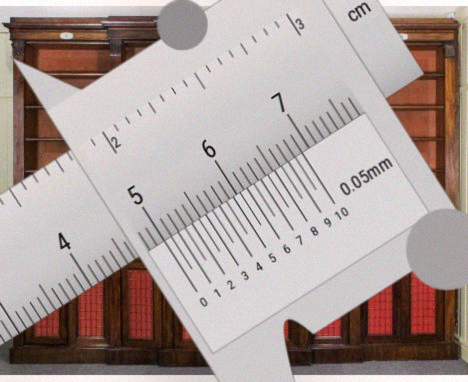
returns 50.0,mm
